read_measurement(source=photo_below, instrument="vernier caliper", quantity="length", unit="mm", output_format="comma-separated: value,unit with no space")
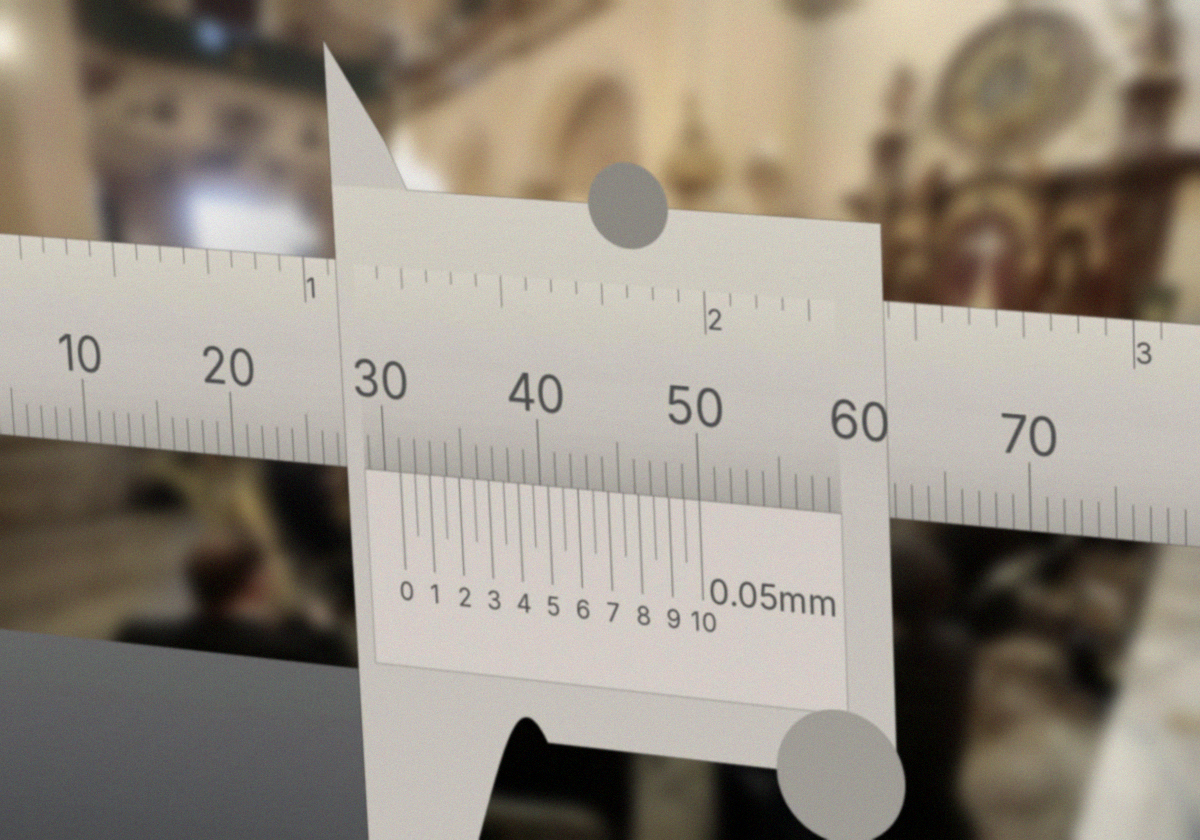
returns 31.0,mm
